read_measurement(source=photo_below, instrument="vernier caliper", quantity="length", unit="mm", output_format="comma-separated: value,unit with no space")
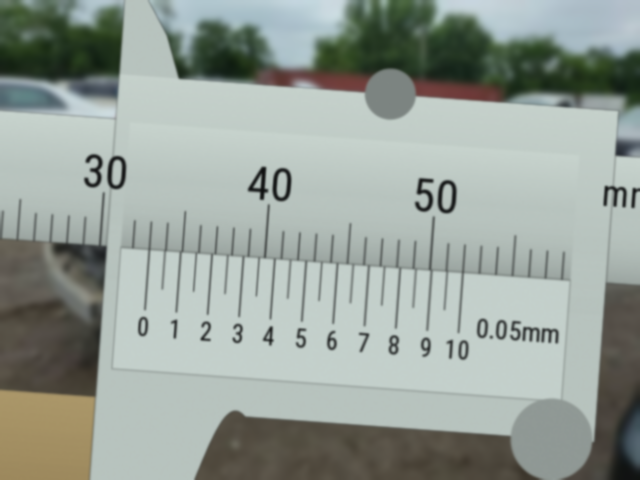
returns 33.0,mm
